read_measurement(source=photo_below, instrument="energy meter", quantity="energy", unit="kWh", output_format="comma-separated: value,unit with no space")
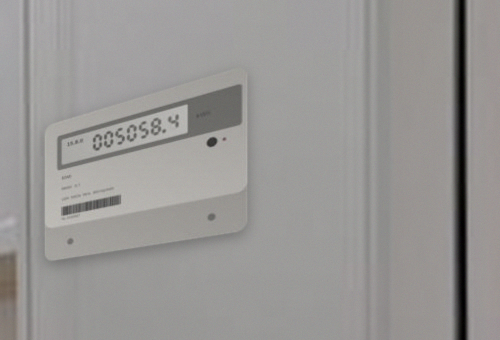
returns 5058.4,kWh
